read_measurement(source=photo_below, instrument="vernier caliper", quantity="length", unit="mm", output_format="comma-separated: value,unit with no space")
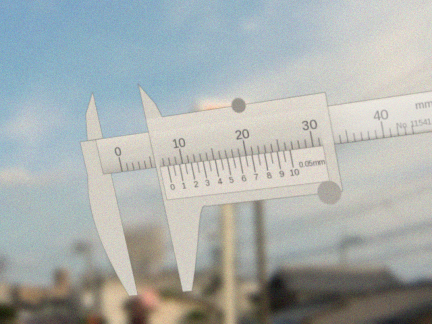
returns 7.6,mm
